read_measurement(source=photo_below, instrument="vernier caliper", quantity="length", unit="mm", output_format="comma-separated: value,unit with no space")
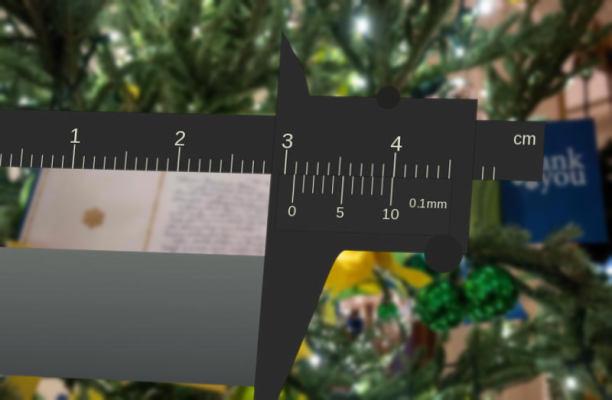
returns 30.9,mm
